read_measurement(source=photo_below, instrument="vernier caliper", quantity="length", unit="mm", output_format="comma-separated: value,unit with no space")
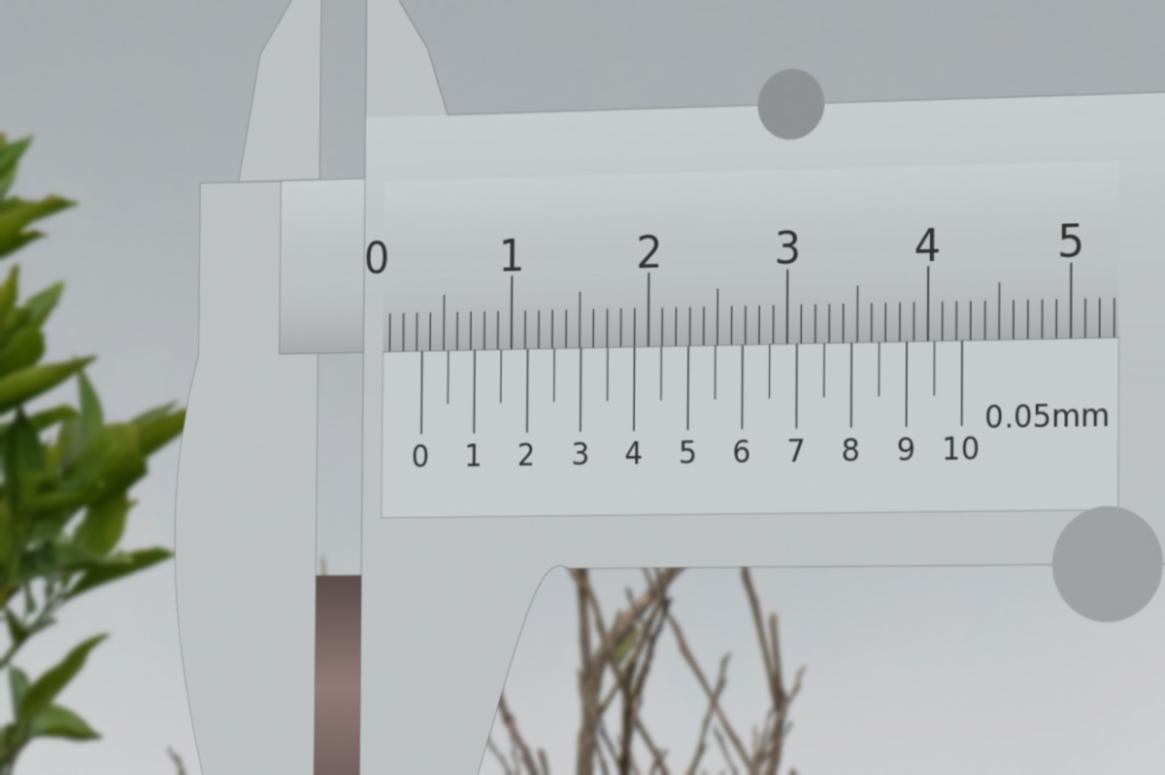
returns 3.4,mm
